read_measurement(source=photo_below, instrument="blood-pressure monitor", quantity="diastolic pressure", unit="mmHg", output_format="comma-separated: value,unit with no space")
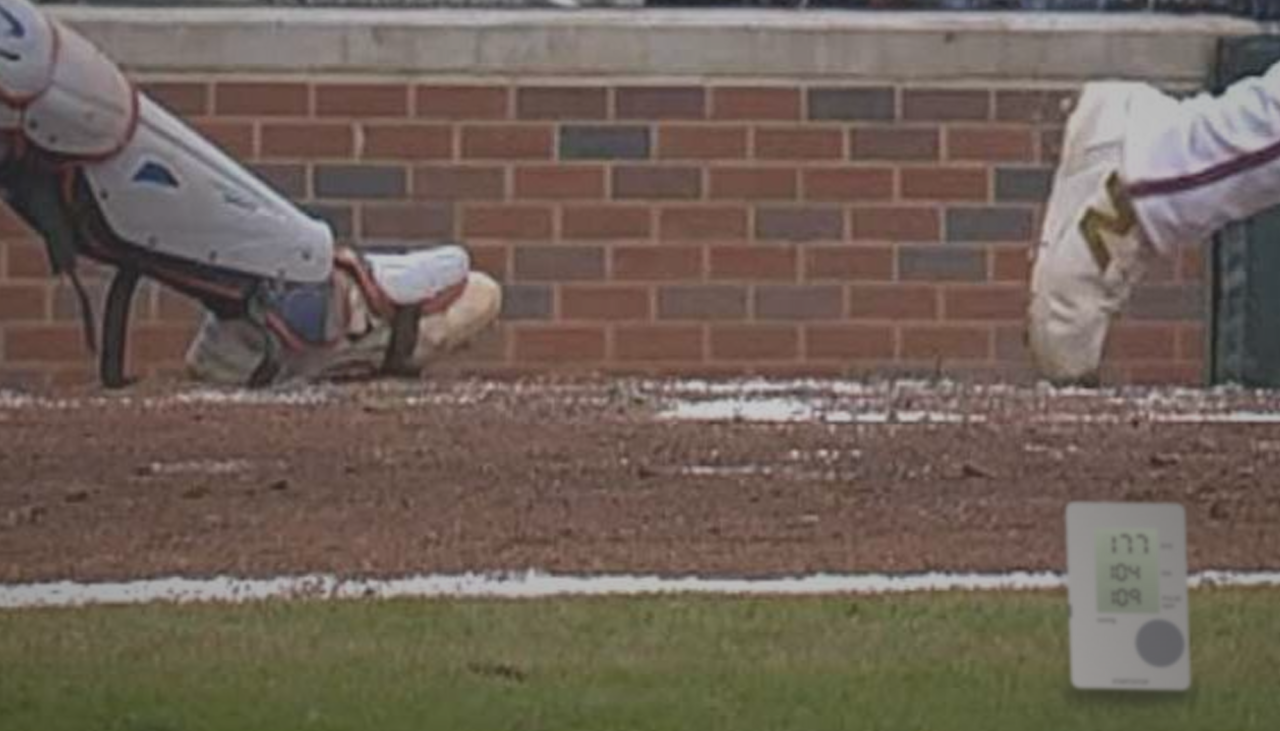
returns 104,mmHg
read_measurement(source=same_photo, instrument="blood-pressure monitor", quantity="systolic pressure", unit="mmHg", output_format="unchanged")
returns 177,mmHg
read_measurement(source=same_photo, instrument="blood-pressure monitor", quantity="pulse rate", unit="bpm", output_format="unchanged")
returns 109,bpm
